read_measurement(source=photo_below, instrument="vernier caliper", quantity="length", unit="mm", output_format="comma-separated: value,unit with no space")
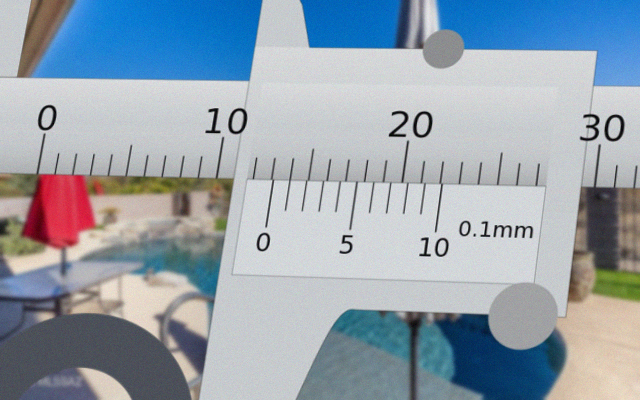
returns 13.1,mm
